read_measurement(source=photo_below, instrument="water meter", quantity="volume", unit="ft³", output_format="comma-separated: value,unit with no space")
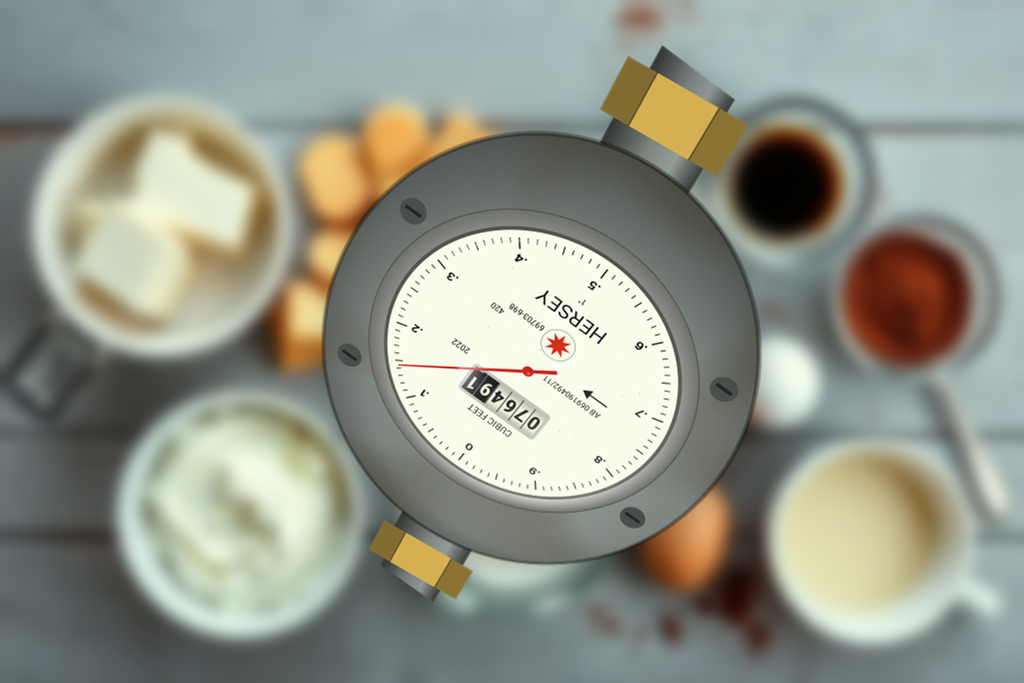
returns 76491.14,ft³
